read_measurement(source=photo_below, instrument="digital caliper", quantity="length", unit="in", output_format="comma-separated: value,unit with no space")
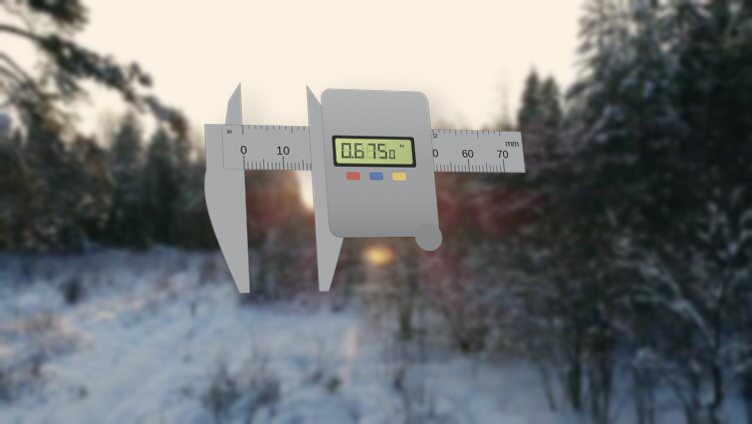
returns 0.6750,in
